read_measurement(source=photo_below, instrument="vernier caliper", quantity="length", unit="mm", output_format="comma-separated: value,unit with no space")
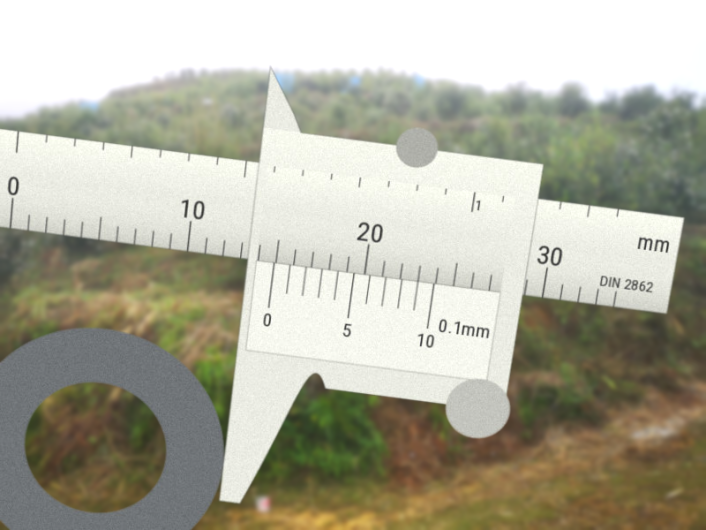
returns 14.9,mm
